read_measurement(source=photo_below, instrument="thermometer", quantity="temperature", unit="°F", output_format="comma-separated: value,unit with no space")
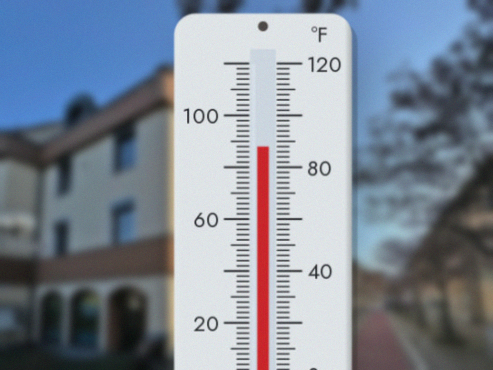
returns 88,°F
